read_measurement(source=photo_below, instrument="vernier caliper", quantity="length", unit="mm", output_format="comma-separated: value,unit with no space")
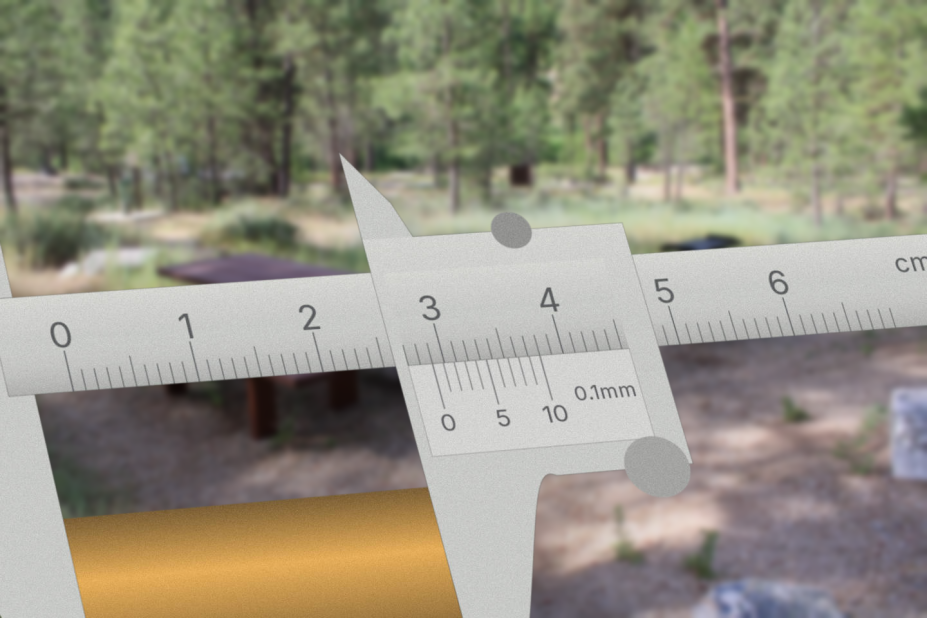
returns 29.0,mm
